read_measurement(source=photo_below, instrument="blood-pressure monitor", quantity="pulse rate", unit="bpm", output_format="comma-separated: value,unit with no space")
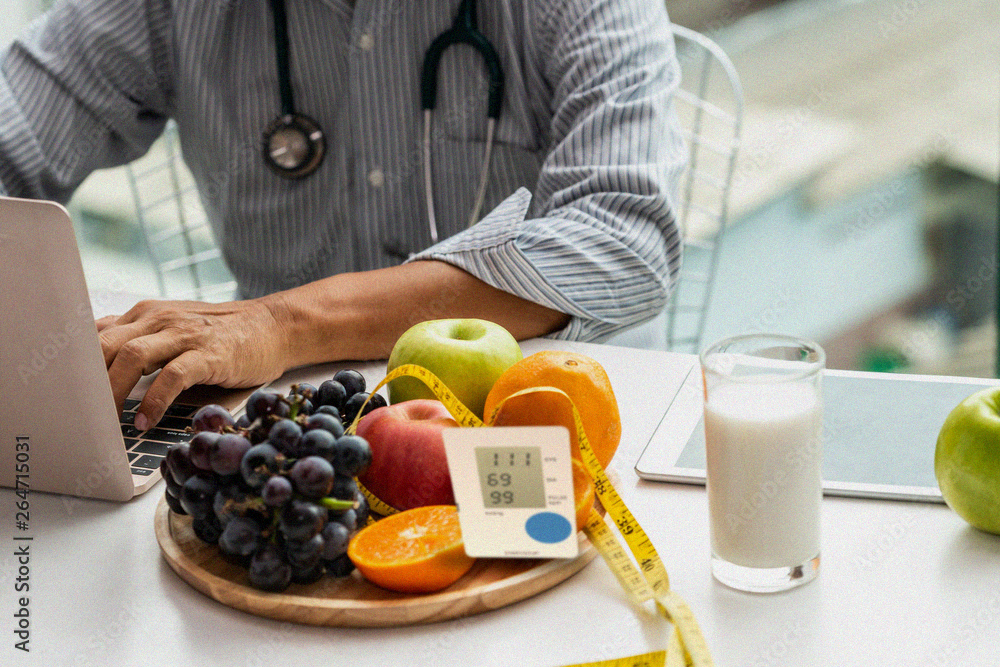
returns 99,bpm
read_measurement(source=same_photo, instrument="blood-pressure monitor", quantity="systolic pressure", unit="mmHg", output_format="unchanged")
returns 111,mmHg
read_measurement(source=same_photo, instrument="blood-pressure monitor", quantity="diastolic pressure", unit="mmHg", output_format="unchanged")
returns 69,mmHg
